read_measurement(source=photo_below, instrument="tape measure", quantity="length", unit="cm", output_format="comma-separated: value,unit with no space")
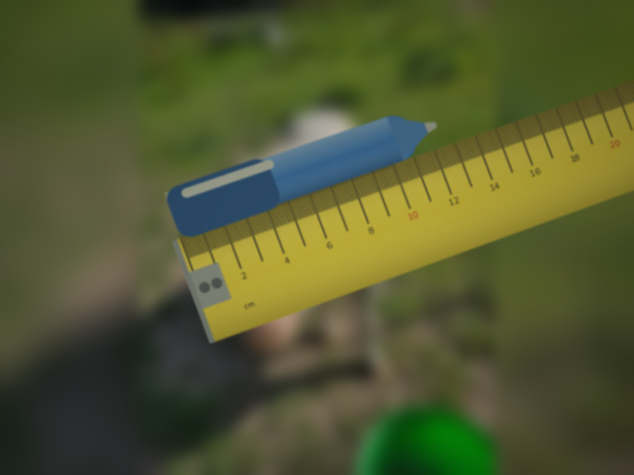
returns 12.5,cm
